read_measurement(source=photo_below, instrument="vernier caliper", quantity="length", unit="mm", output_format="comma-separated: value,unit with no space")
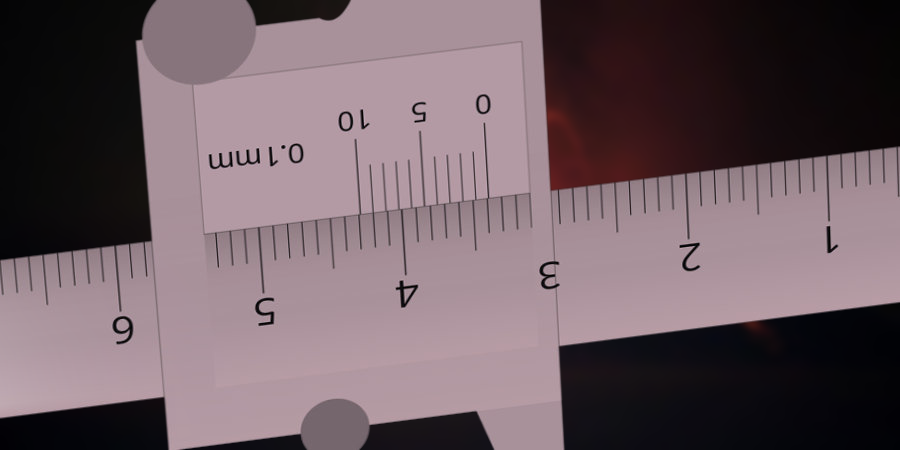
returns 33.9,mm
